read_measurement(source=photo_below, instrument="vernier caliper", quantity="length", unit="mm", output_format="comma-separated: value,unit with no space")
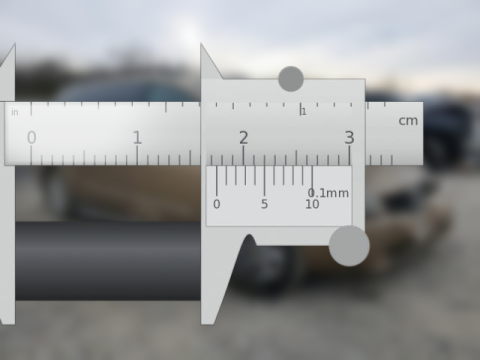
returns 17.5,mm
